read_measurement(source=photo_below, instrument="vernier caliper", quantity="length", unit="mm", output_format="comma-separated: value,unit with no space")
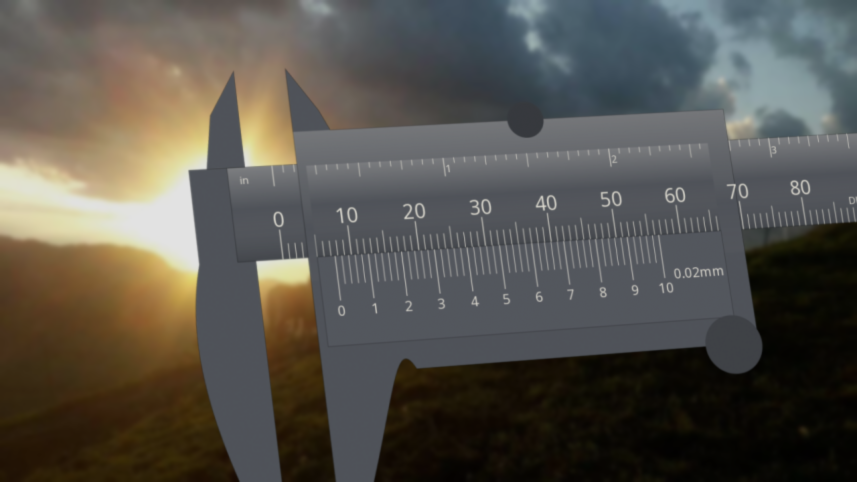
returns 7.6,mm
